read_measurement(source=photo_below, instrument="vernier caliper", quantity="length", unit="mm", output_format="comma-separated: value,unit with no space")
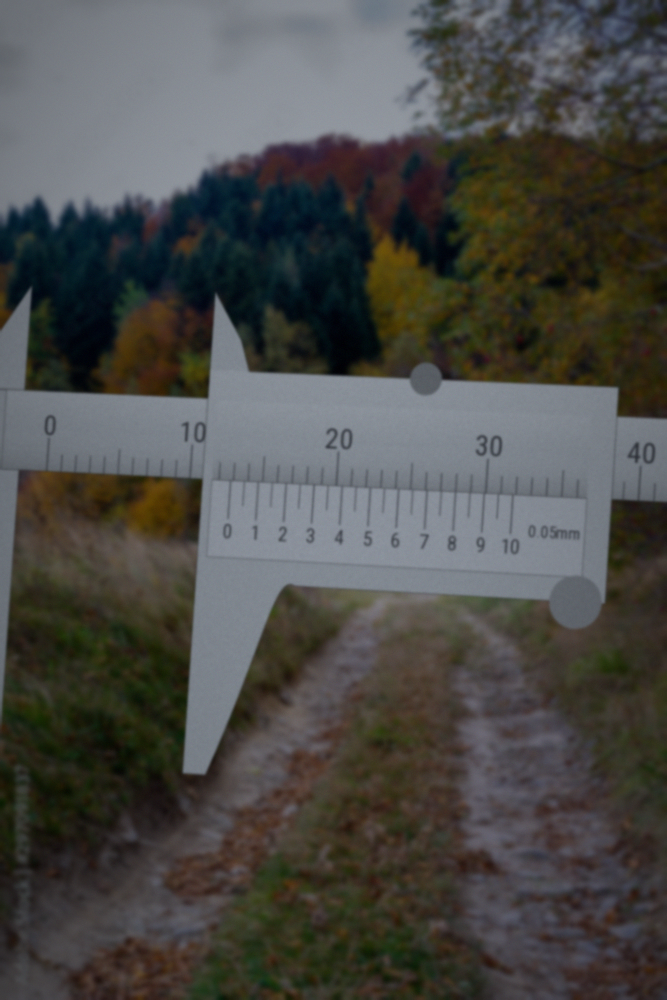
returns 12.8,mm
